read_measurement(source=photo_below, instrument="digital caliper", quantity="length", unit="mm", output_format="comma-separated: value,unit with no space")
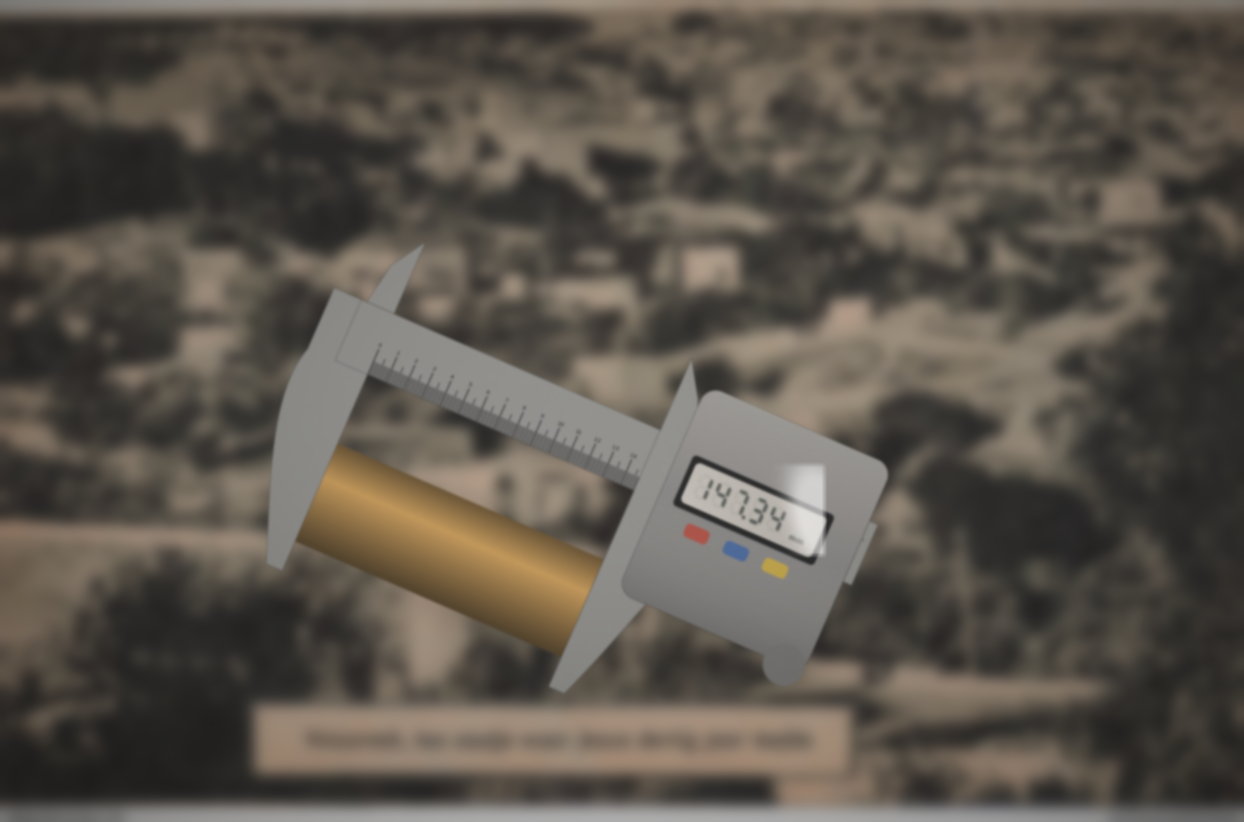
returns 147.34,mm
